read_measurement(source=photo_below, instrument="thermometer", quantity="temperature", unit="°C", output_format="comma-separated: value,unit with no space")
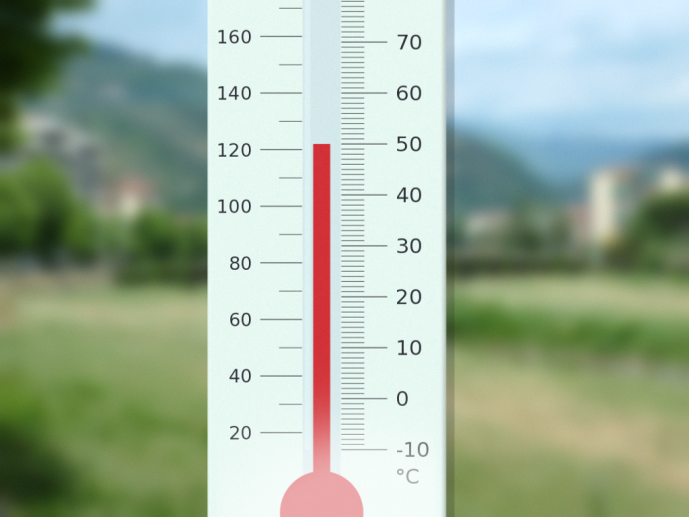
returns 50,°C
